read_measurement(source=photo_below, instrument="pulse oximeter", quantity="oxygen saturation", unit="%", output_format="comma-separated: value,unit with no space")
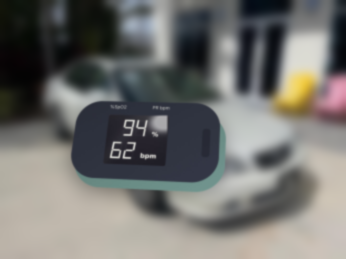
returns 94,%
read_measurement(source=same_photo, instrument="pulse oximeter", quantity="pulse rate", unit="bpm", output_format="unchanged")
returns 62,bpm
